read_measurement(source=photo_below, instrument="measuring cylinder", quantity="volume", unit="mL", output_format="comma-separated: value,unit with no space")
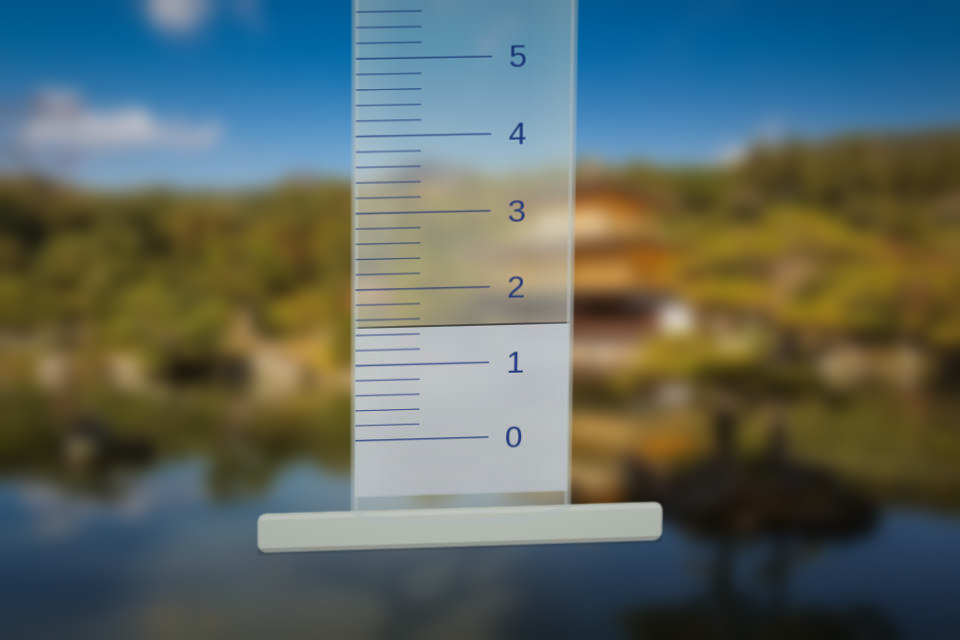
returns 1.5,mL
